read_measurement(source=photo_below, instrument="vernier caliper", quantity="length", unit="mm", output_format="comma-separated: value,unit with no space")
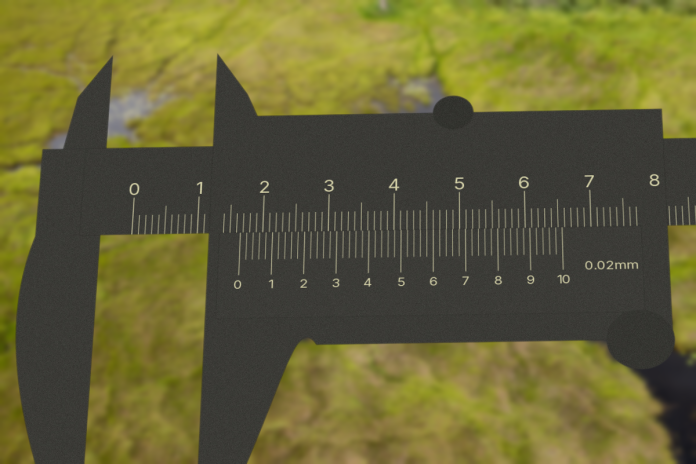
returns 16.6,mm
